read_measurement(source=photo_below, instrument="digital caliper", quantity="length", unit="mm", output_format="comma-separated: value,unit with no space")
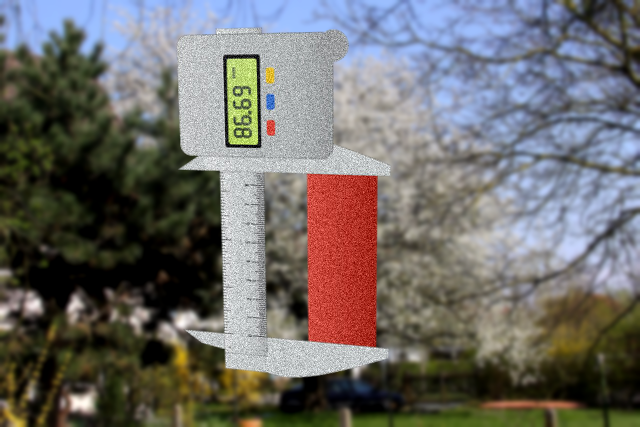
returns 86.69,mm
